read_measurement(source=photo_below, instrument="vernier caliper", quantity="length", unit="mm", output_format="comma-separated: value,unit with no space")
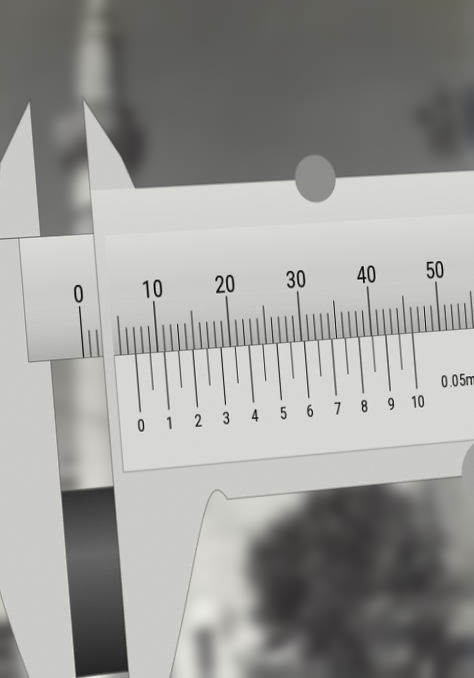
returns 7.0,mm
